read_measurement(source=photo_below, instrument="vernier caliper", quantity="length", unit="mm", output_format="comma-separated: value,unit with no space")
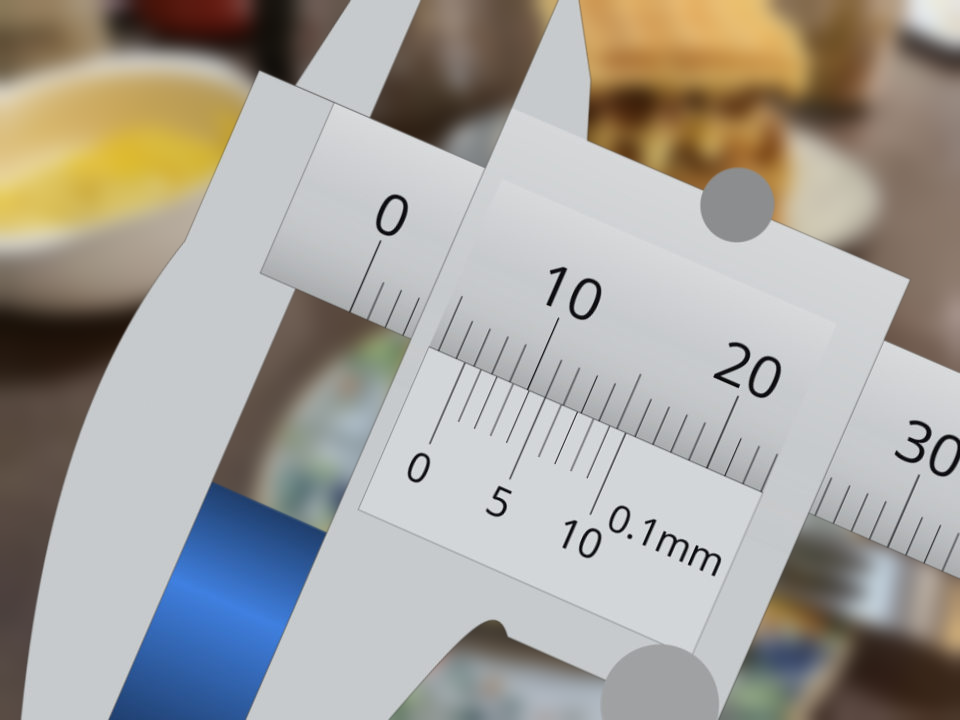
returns 6.5,mm
